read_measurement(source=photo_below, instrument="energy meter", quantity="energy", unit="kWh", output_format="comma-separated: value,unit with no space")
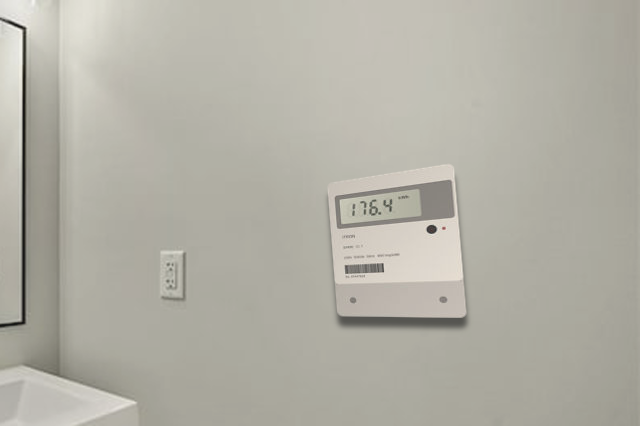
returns 176.4,kWh
